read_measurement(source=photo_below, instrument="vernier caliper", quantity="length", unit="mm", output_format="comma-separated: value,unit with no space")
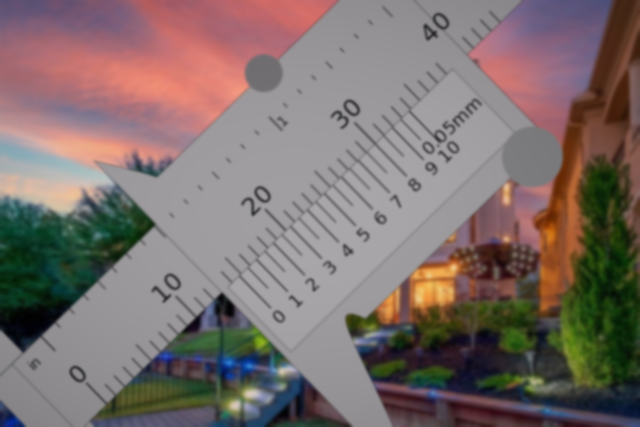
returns 14.8,mm
